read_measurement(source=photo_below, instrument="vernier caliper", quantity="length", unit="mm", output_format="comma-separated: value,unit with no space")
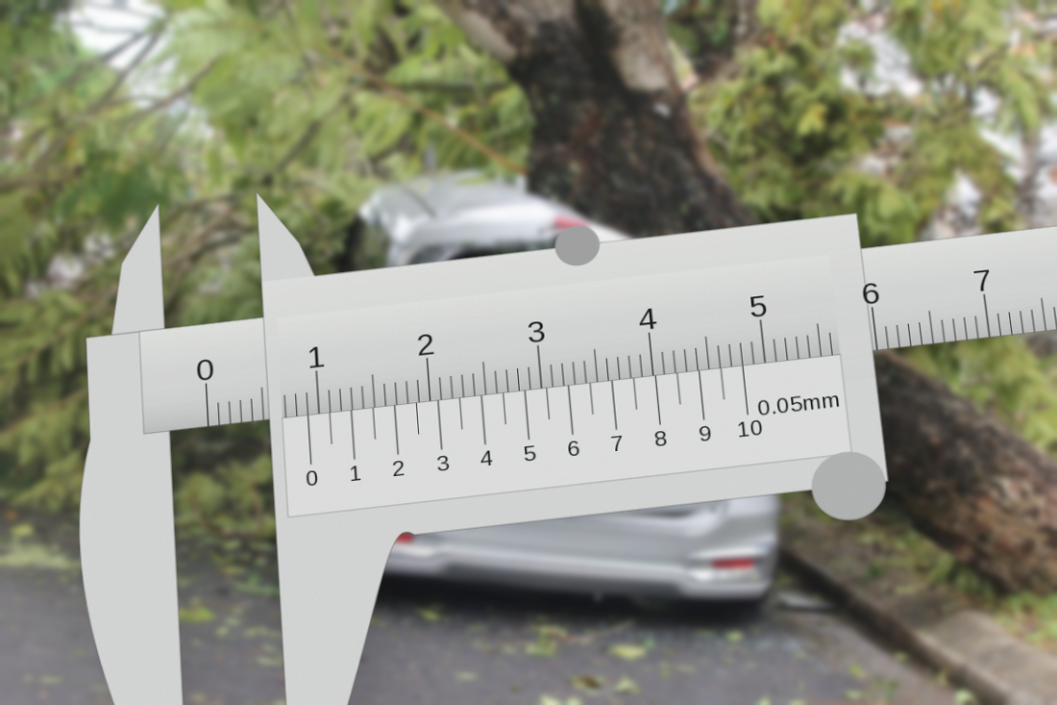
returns 9.0,mm
